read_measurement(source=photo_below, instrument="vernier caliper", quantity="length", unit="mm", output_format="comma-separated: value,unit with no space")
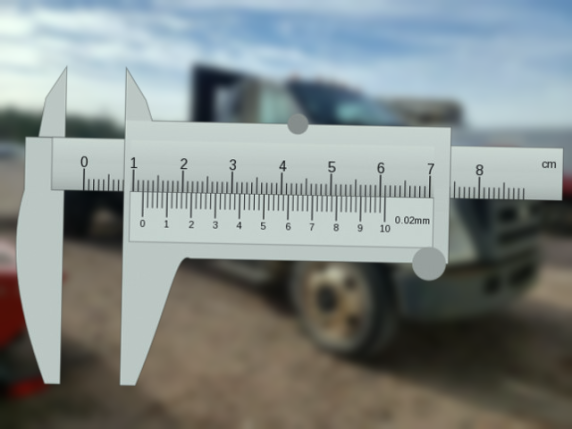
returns 12.0,mm
